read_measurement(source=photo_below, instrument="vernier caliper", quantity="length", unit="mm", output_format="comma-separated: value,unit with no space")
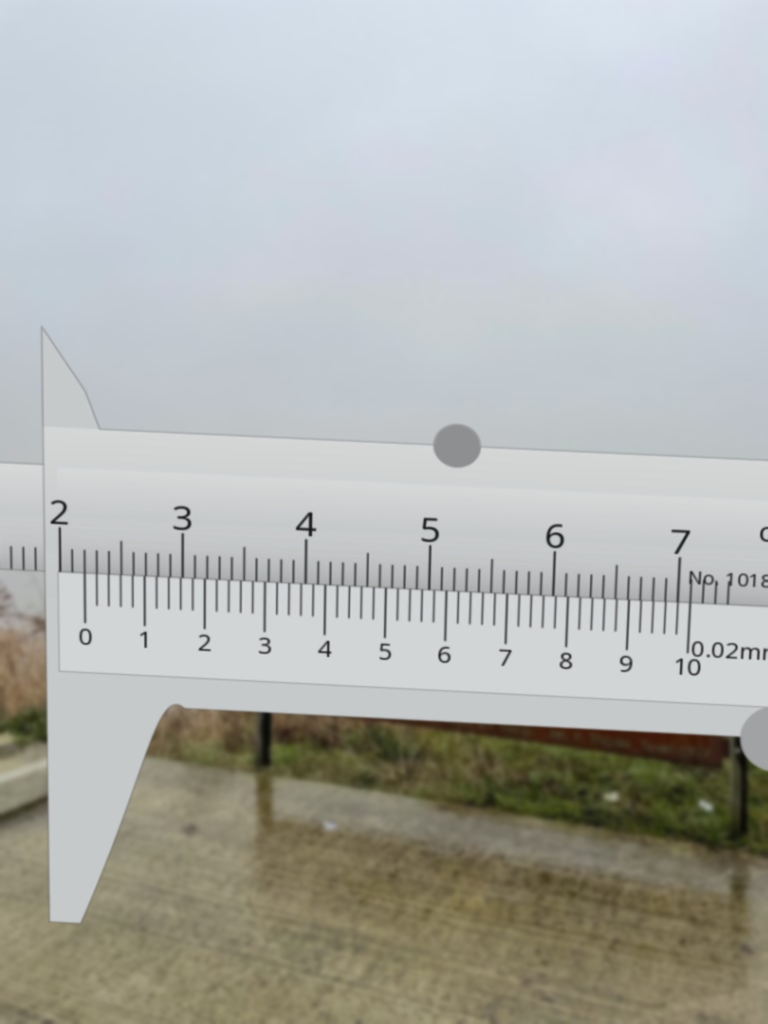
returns 22.0,mm
